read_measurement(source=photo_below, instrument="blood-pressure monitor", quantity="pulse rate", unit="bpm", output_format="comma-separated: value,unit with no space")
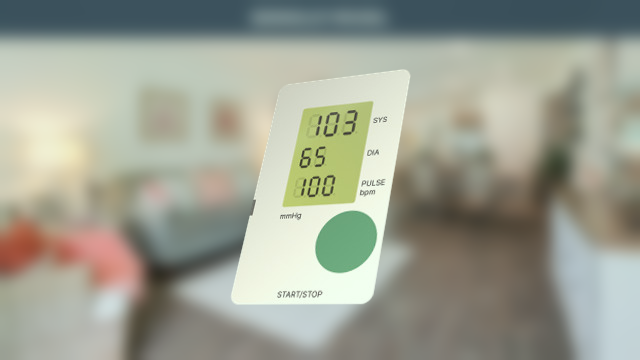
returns 100,bpm
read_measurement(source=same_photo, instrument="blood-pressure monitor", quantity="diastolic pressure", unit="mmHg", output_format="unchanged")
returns 65,mmHg
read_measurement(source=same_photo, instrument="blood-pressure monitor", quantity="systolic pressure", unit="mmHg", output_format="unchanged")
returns 103,mmHg
